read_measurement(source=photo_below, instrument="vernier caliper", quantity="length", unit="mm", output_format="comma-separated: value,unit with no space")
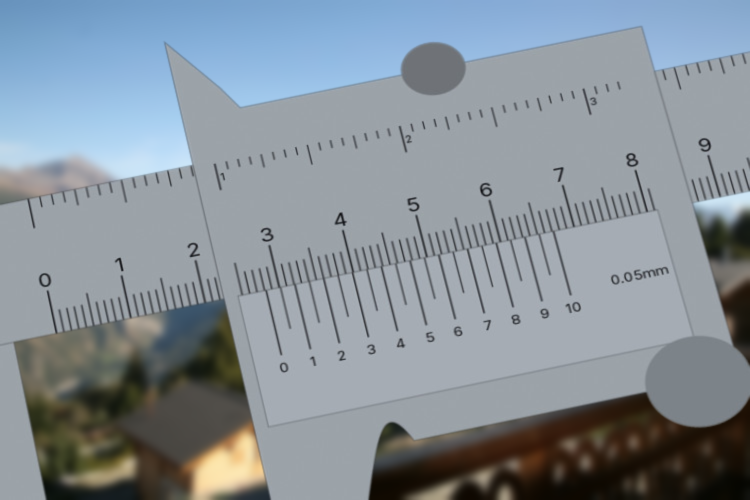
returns 28.2,mm
